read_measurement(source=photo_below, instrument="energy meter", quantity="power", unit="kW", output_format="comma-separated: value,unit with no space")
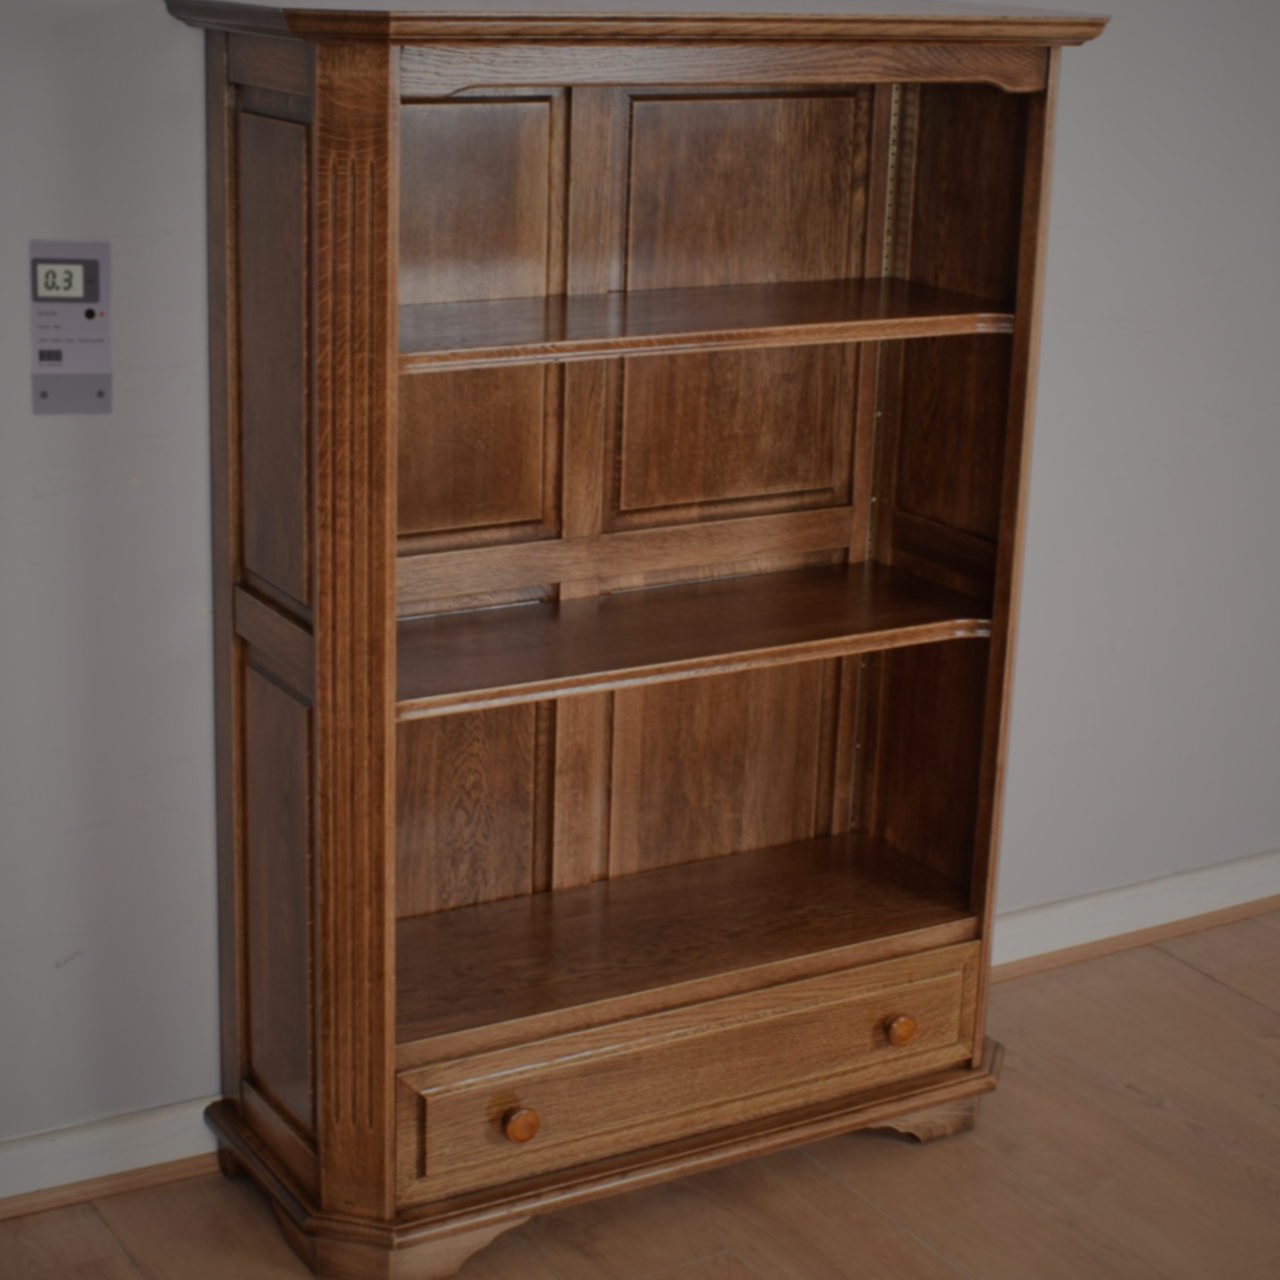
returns 0.3,kW
